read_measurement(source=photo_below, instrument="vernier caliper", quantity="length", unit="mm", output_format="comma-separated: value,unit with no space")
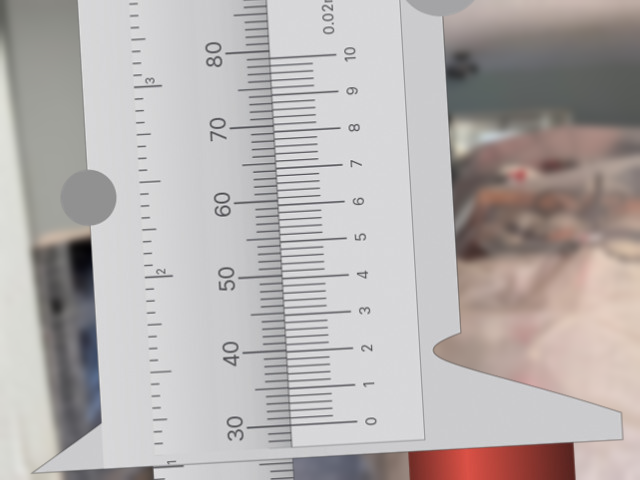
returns 30.0,mm
